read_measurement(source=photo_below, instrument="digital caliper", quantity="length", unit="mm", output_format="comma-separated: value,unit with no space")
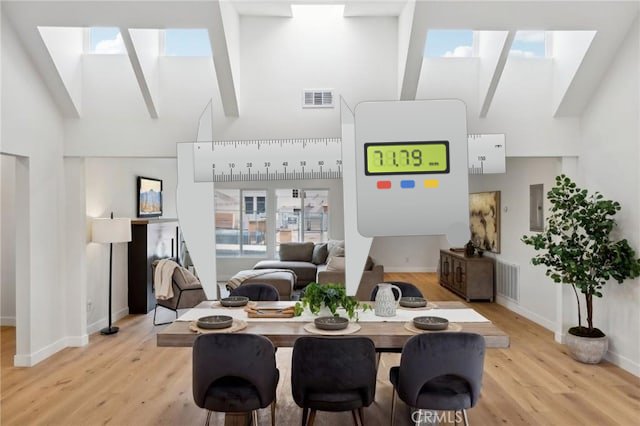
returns 71.79,mm
